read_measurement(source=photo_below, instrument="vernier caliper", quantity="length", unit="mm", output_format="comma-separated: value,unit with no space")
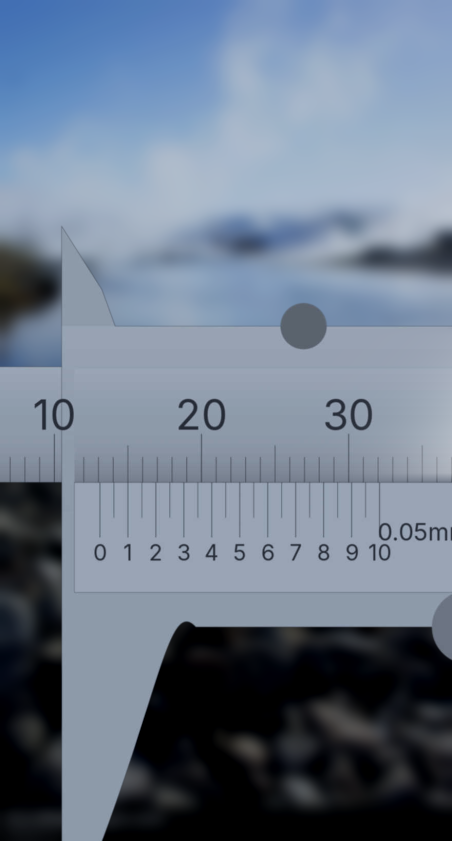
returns 13.1,mm
